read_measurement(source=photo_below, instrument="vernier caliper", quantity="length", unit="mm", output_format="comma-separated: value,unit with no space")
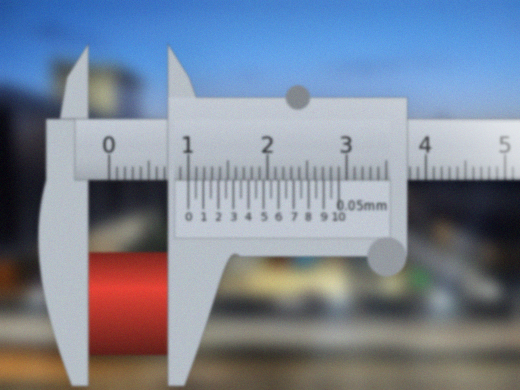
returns 10.0,mm
